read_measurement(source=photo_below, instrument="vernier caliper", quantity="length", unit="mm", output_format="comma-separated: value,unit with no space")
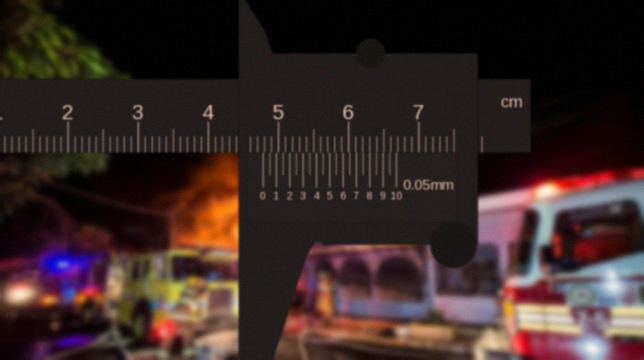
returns 47.8,mm
